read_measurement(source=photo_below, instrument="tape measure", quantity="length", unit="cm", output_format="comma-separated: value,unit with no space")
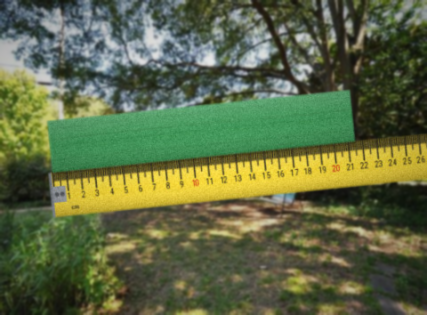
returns 21.5,cm
